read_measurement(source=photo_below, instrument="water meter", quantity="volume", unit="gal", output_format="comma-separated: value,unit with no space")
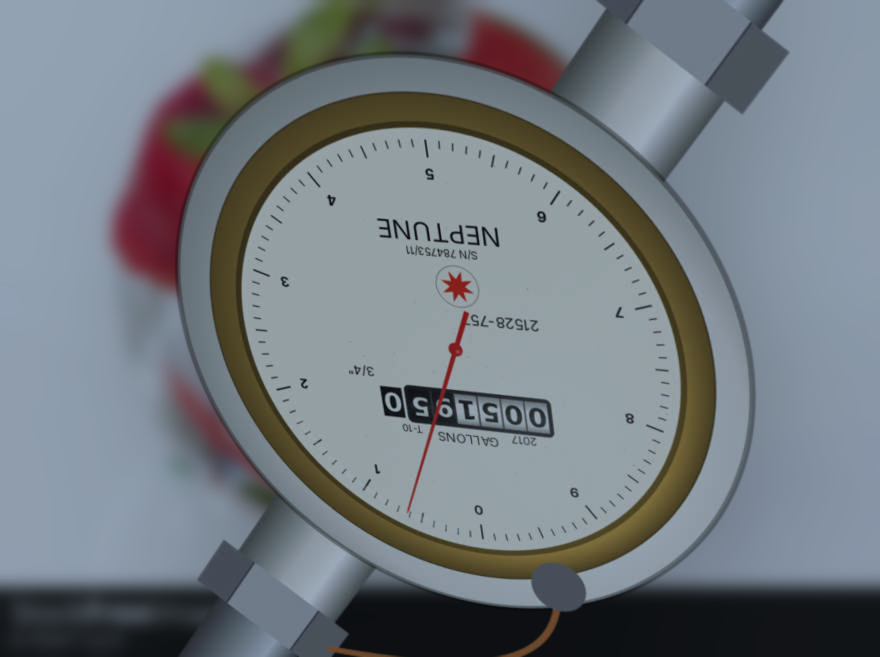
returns 51950.6,gal
